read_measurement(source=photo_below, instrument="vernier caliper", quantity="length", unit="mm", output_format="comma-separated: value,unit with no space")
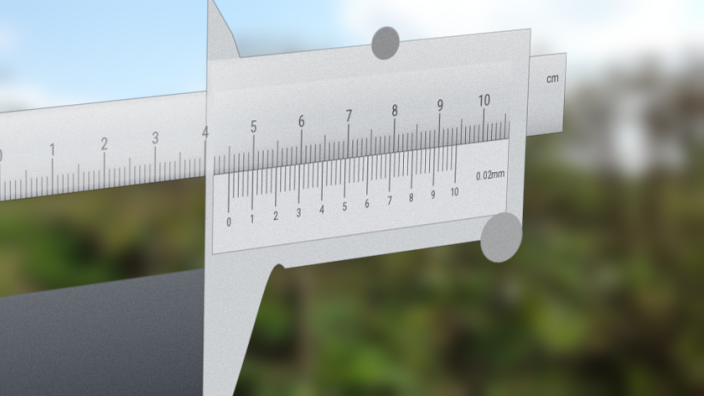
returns 45.0,mm
